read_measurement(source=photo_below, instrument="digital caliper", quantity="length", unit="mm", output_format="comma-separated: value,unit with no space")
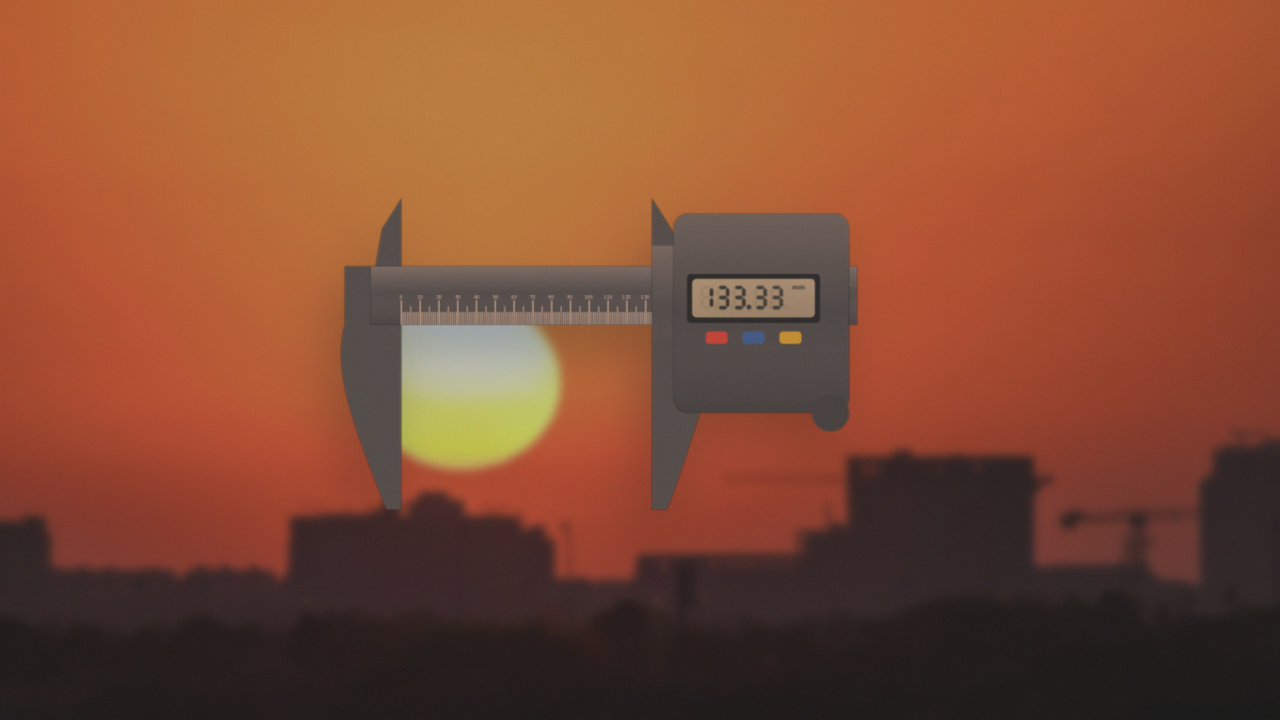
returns 133.33,mm
